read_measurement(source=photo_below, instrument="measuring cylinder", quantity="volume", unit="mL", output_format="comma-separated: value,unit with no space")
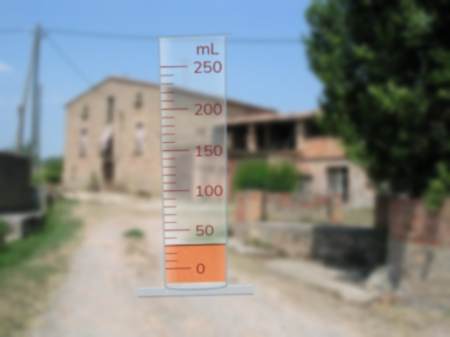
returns 30,mL
